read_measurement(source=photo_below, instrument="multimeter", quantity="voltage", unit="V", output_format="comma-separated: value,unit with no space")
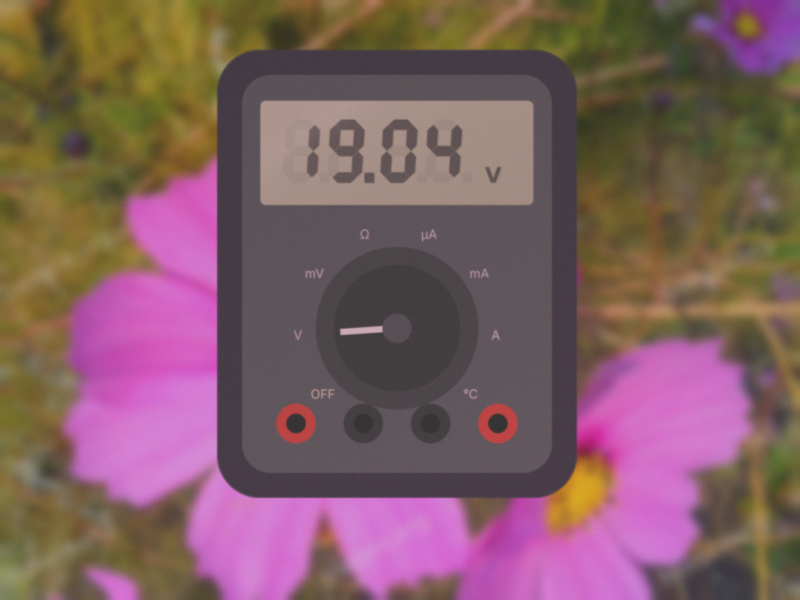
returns 19.04,V
